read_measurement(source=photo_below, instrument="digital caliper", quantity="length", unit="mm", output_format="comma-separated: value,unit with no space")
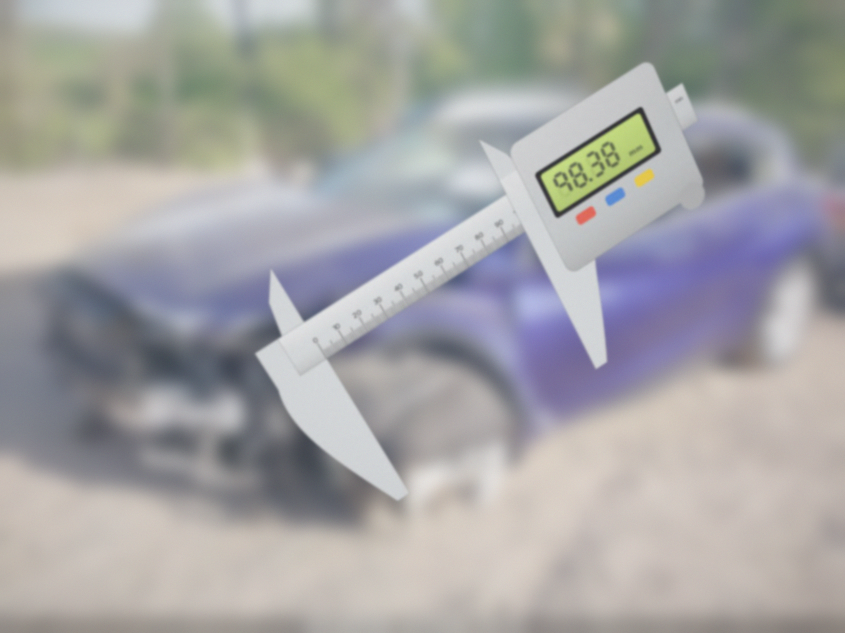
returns 98.38,mm
